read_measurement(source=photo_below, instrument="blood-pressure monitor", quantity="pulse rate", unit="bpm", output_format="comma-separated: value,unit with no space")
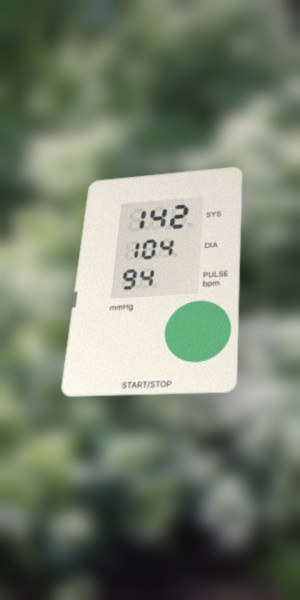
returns 94,bpm
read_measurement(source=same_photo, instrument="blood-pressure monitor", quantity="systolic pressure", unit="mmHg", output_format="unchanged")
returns 142,mmHg
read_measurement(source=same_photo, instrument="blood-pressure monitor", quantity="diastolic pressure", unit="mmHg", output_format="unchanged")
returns 104,mmHg
